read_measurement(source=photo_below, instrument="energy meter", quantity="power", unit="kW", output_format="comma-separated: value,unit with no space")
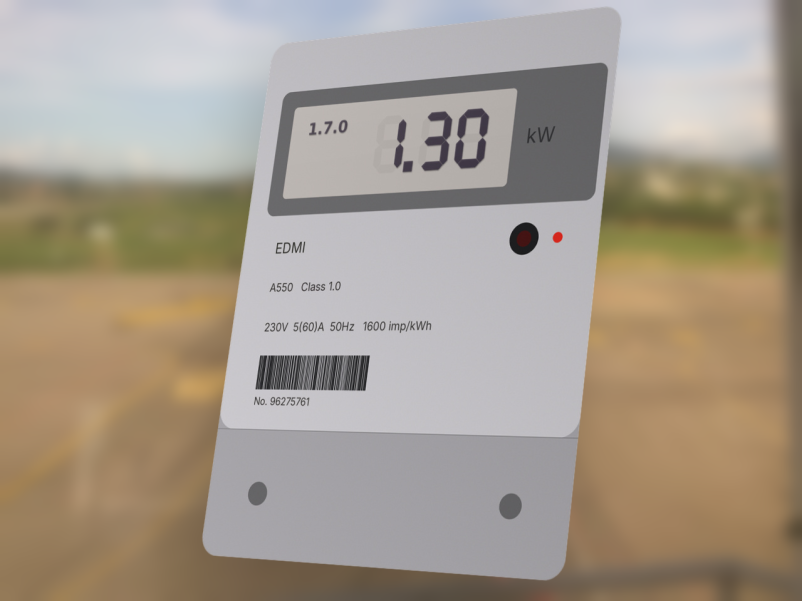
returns 1.30,kW
